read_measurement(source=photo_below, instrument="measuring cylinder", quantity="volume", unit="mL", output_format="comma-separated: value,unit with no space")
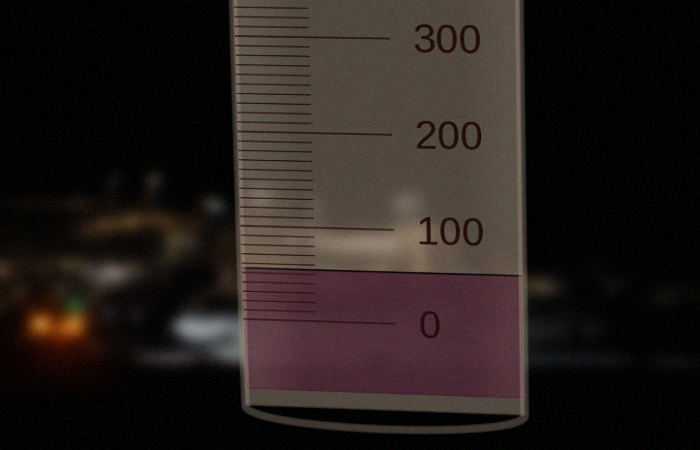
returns 55,mL
